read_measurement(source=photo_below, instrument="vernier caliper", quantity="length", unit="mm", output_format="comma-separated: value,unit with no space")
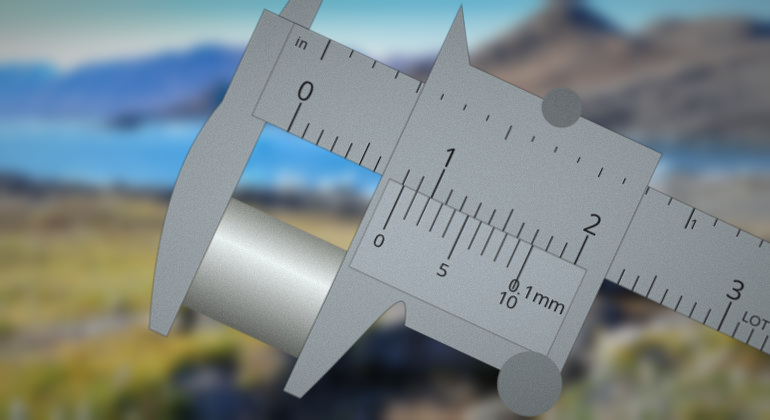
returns 8.1,mm
